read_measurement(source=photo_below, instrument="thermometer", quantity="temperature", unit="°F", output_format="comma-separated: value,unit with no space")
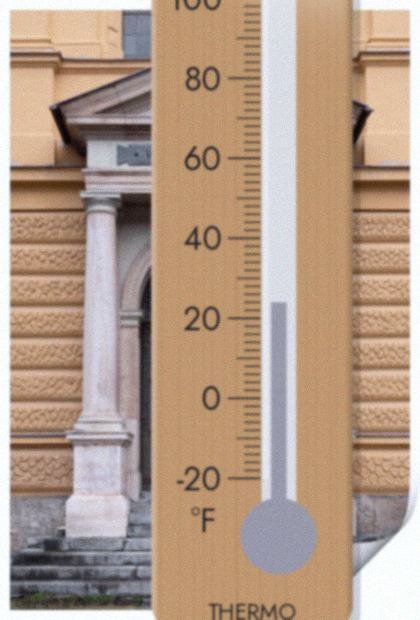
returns 24,°F
